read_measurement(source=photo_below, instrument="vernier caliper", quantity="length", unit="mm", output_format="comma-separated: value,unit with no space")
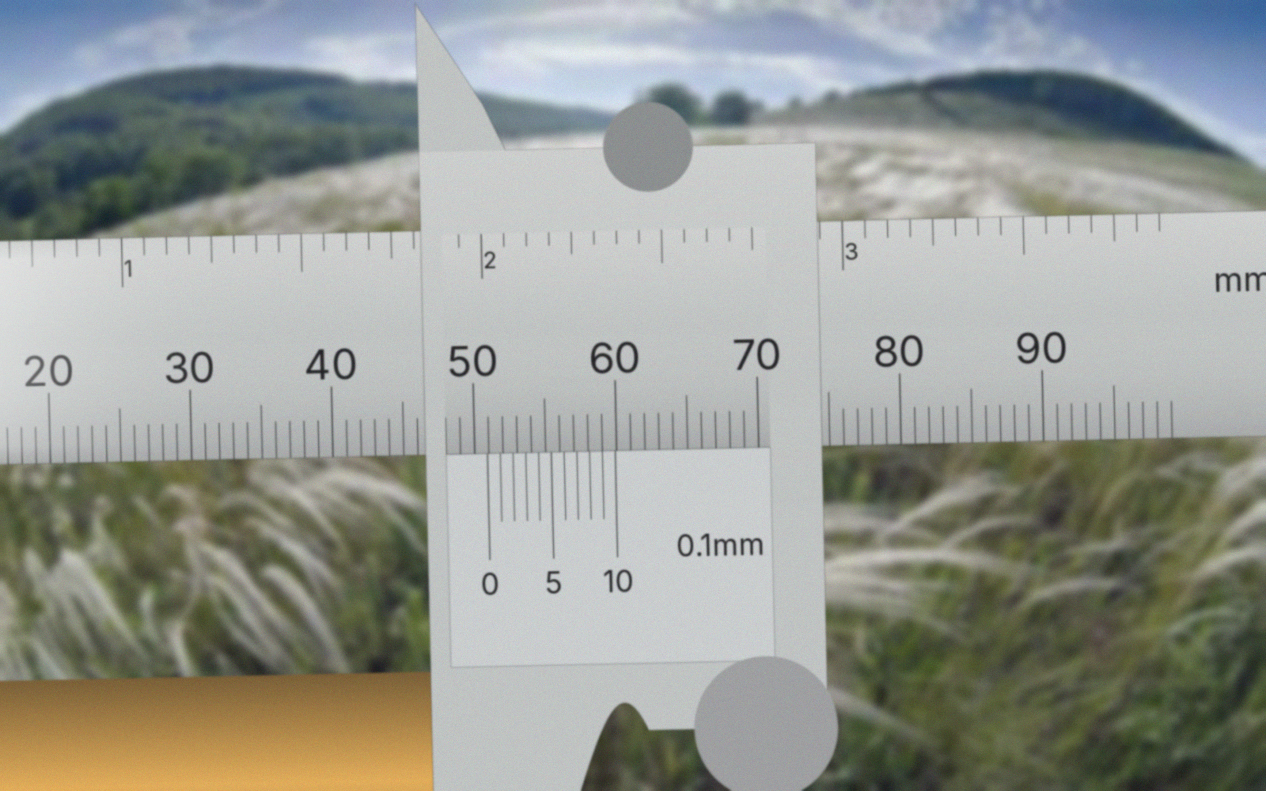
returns 50.9,mm
